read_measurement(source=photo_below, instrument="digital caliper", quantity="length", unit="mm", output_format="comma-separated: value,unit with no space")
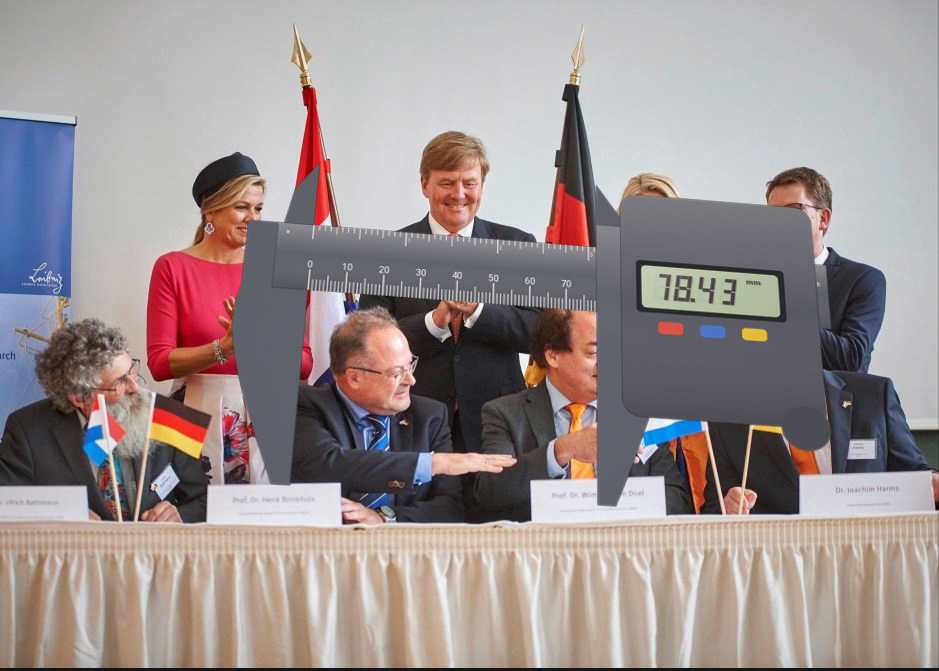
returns 78.43,mm
